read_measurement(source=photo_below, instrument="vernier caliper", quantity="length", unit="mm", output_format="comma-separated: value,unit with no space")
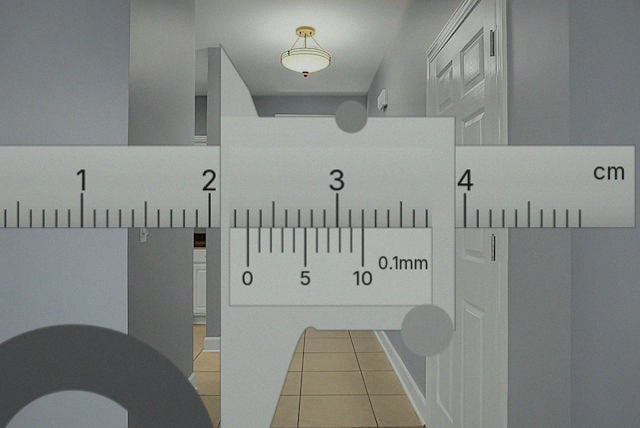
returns 23.0,mm
